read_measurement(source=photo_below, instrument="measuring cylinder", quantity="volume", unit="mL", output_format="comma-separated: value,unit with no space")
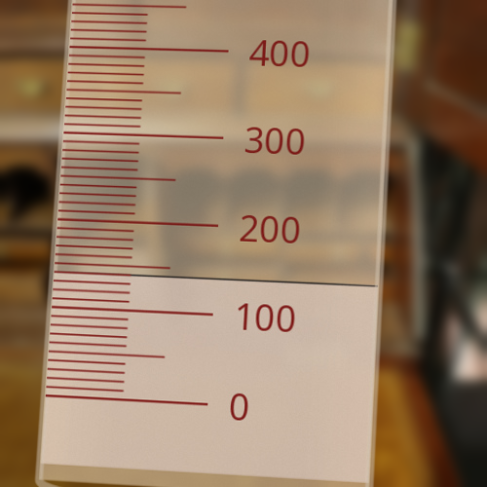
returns 140,mL
